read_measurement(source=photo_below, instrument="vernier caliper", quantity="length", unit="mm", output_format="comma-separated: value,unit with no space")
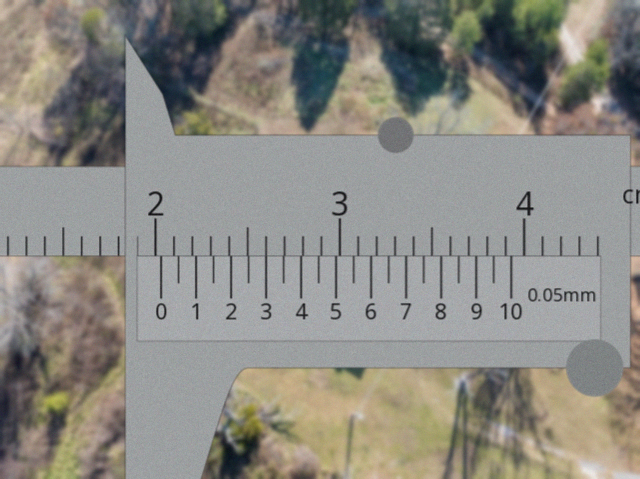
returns 20.3,mm
